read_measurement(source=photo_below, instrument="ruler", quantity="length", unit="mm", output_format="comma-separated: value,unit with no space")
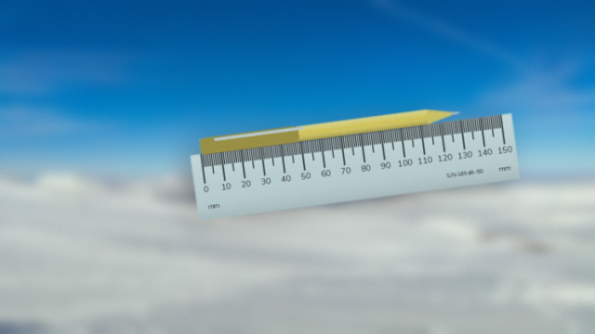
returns 130,mm
